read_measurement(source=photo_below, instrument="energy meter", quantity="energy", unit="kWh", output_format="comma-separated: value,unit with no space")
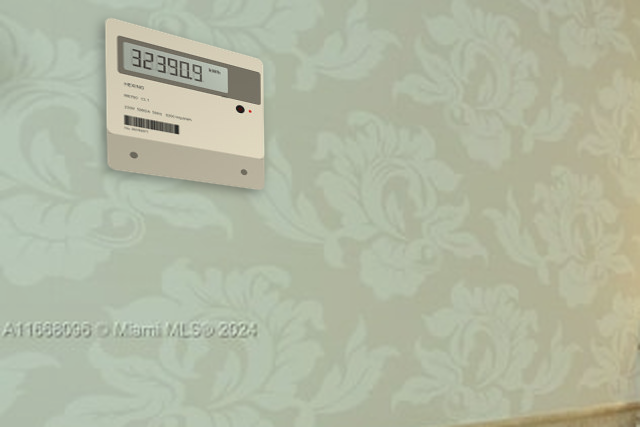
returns 32390.9,kWh
